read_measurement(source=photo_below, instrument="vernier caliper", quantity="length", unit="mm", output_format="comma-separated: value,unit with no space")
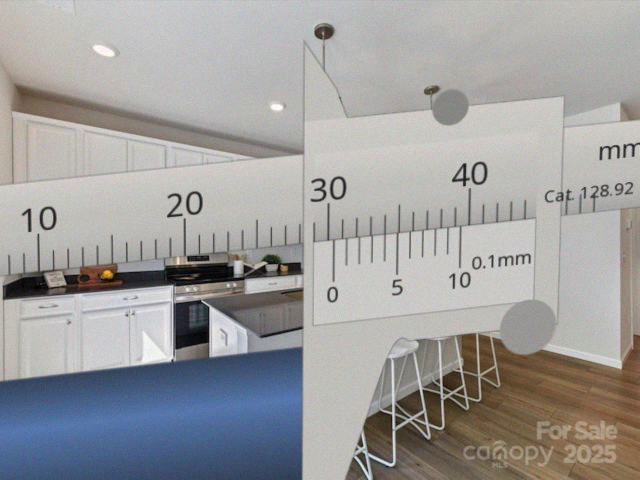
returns 30.4,mm
